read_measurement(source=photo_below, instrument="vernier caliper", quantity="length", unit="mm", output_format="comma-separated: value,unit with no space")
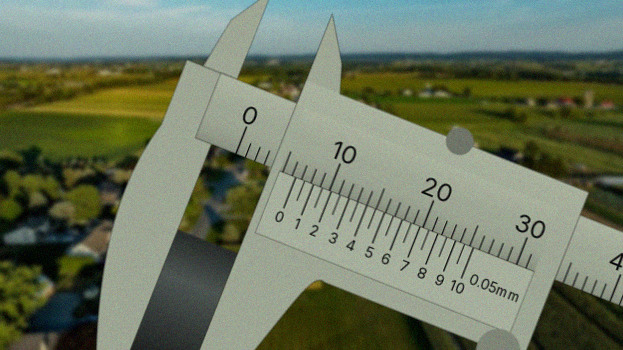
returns 6.4,mm
